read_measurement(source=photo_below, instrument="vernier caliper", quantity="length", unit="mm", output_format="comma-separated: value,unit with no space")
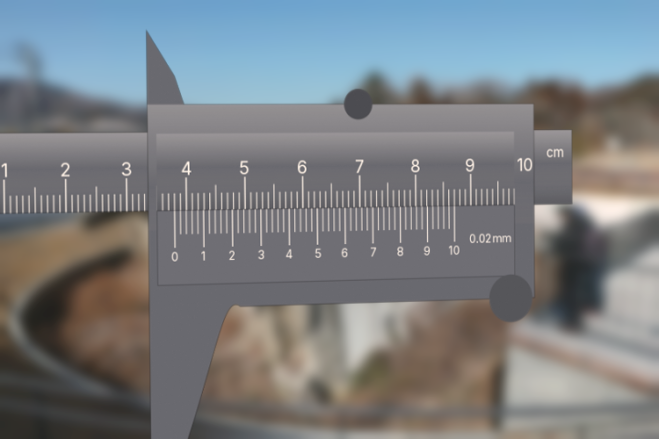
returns 38.0,mm
